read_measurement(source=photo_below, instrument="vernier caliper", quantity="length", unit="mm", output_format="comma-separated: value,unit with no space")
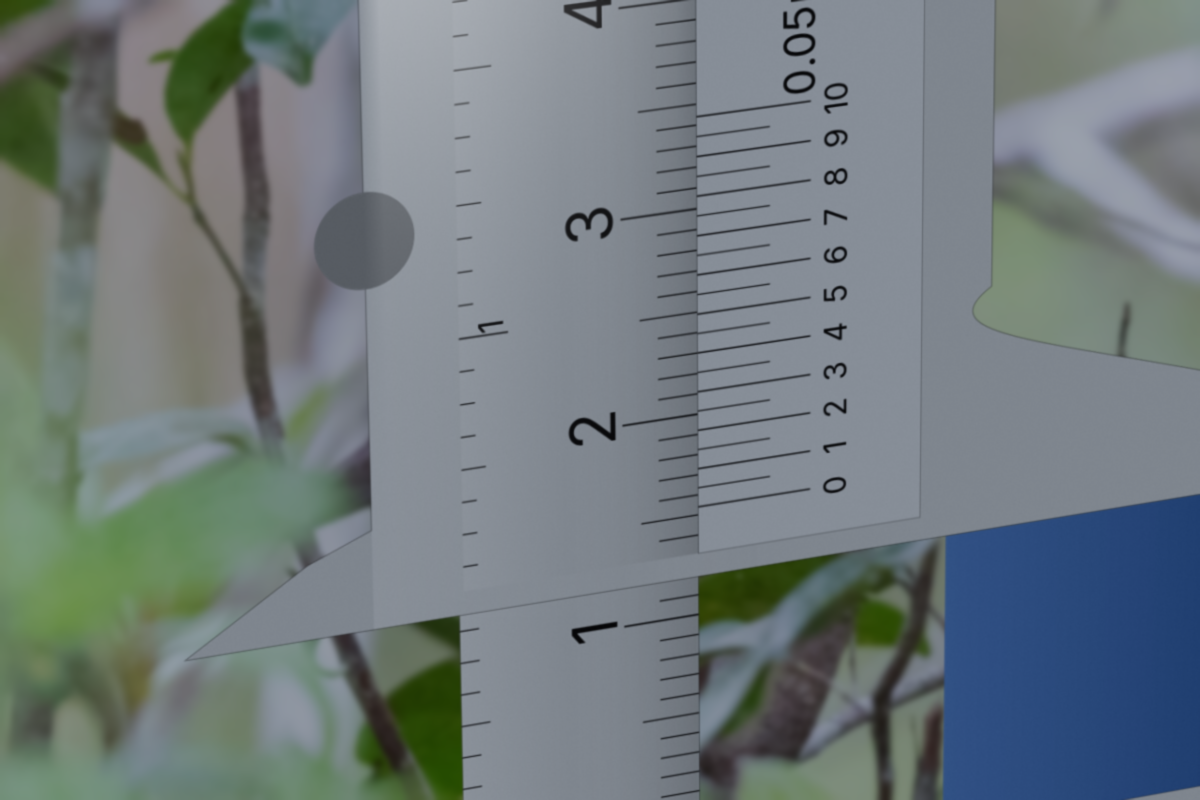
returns 15.4,mm
